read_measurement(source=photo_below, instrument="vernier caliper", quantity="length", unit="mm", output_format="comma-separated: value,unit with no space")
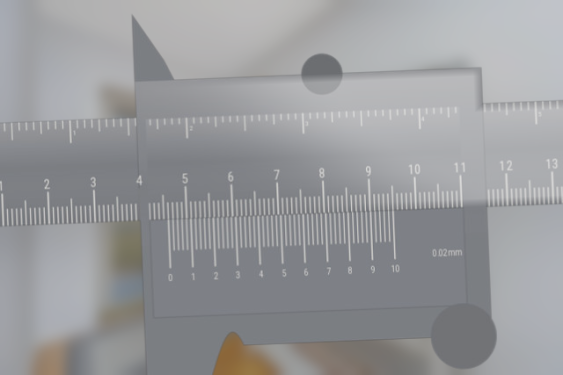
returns 46.0,mm
